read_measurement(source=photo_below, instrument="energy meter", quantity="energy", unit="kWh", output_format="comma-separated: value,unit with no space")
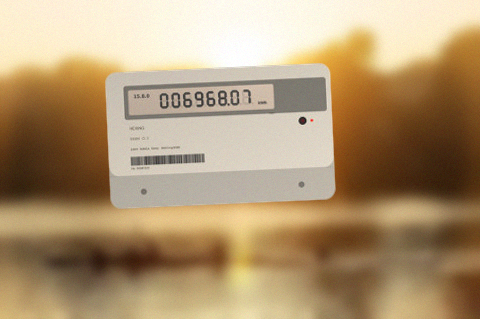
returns 6968.07,kWh
